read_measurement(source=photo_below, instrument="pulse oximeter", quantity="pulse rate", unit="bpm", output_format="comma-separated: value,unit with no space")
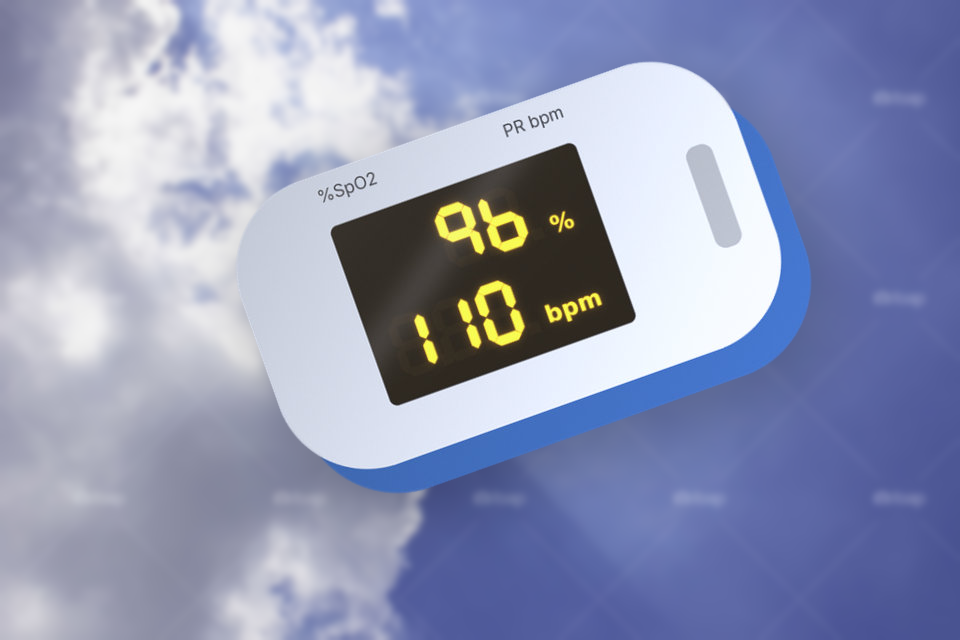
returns 110,bpm
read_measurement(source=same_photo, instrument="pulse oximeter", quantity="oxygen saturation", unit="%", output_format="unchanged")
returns 96,%
